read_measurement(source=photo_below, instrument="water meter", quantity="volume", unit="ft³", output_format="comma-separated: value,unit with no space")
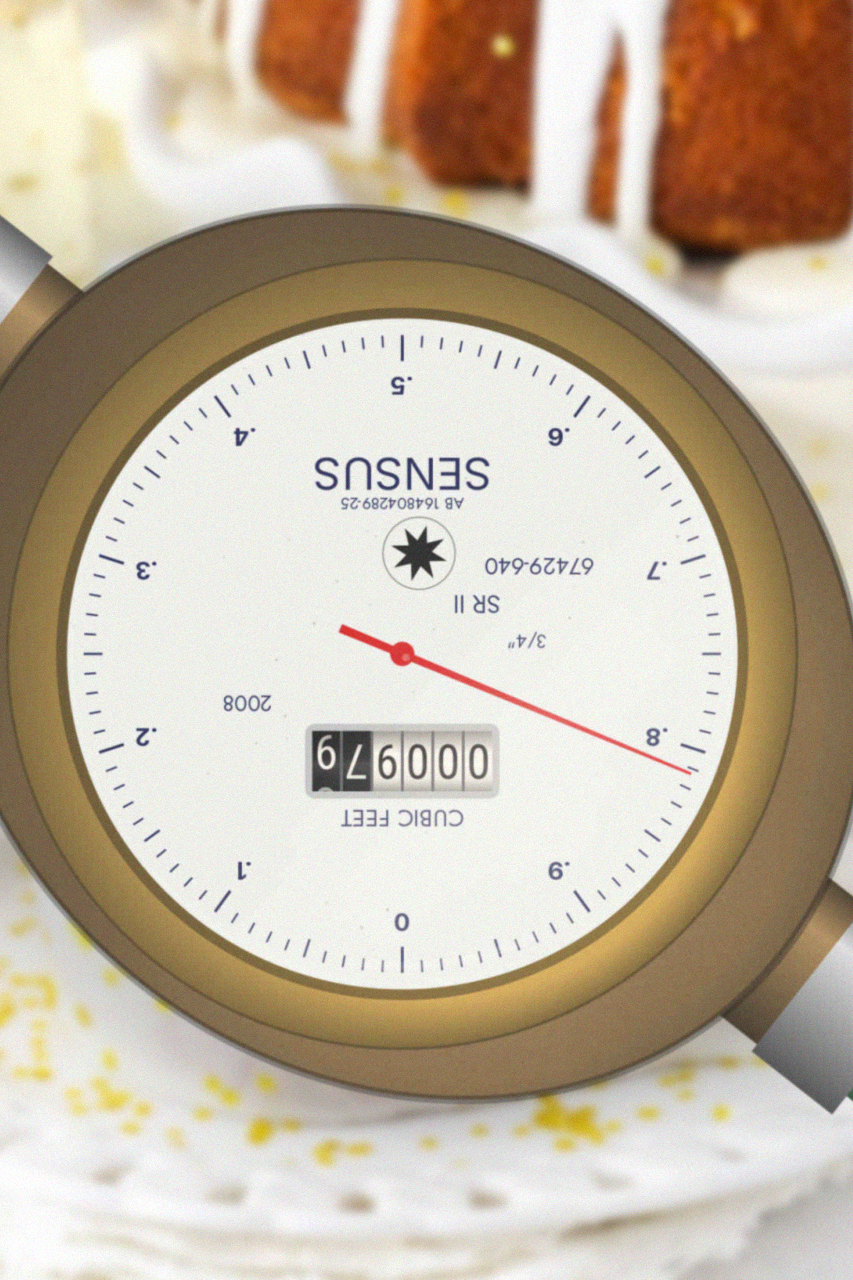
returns 978.81,ft³
